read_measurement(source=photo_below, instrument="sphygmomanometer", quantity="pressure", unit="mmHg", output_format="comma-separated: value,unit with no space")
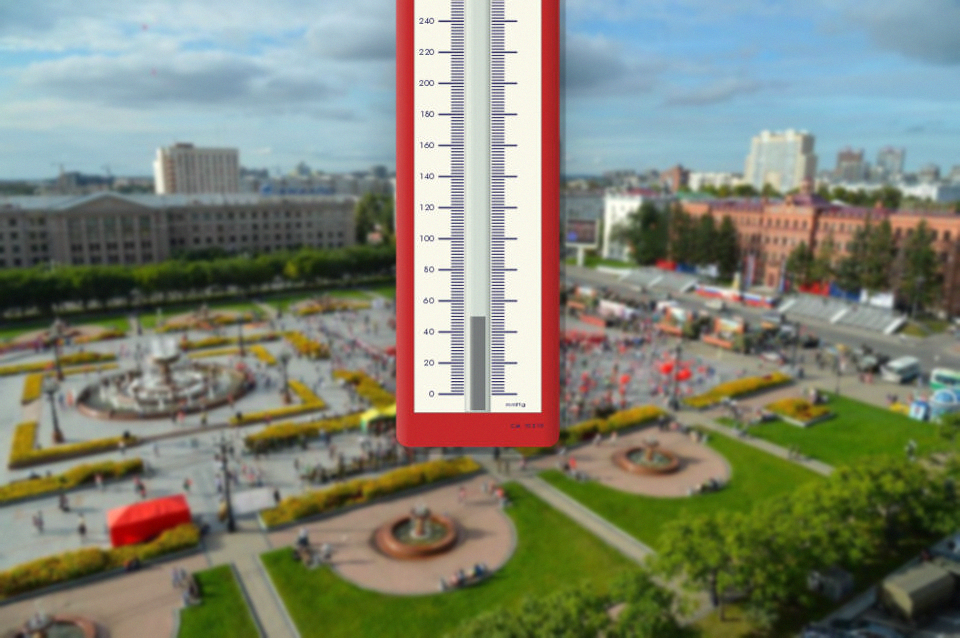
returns 50,mmHg
